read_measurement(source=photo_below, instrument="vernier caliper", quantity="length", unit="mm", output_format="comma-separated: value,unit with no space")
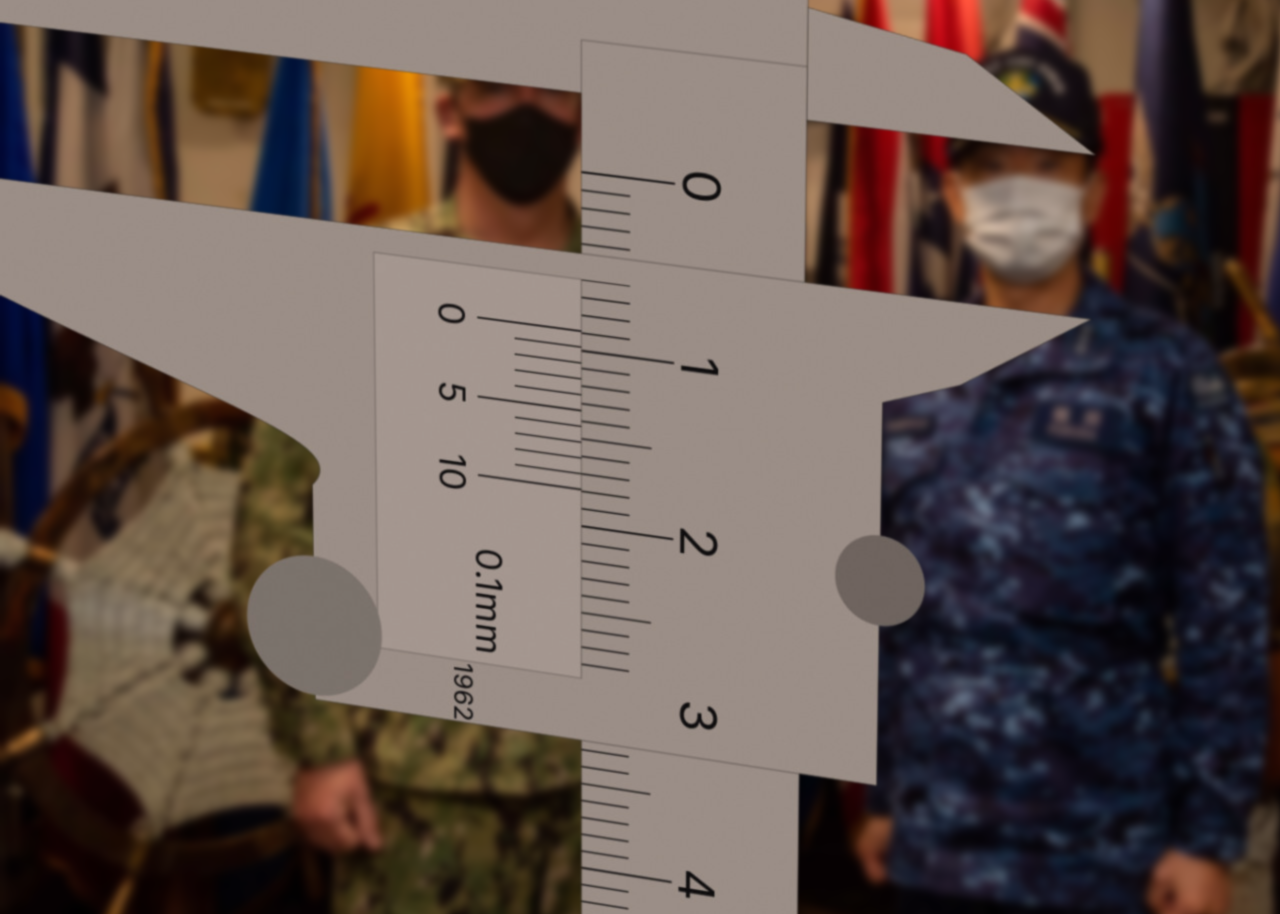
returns 8.9,mm
